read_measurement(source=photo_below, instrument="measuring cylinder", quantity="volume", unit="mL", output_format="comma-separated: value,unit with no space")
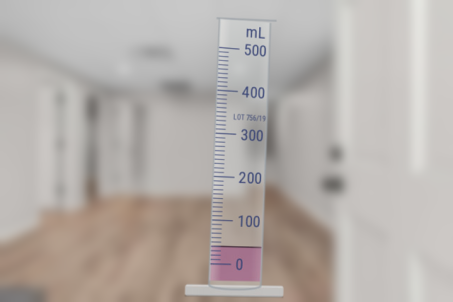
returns 40,mL
